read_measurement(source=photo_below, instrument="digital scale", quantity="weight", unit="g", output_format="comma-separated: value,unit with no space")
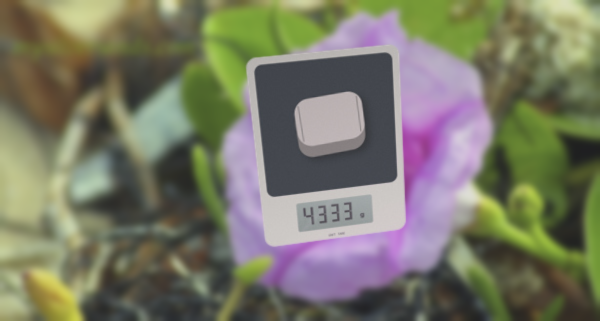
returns 4333,g
